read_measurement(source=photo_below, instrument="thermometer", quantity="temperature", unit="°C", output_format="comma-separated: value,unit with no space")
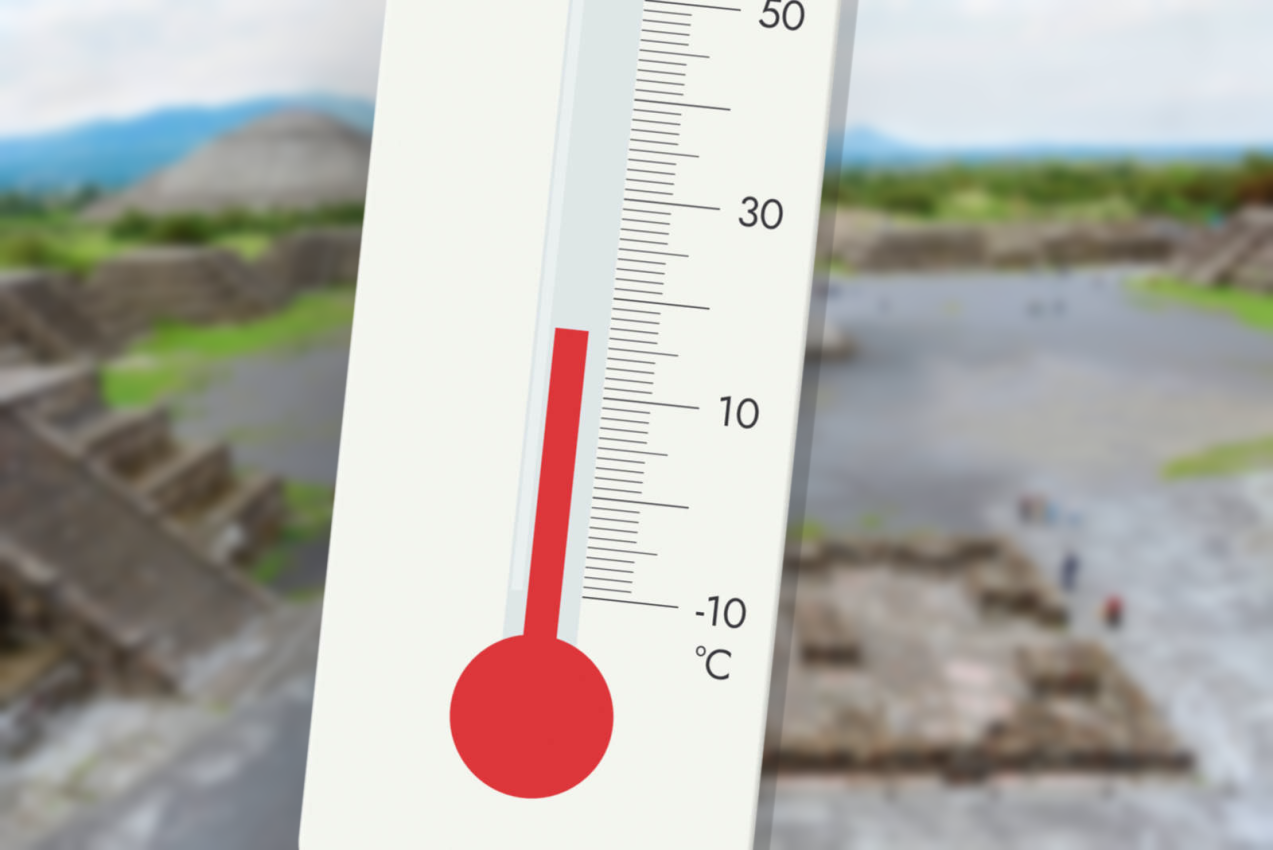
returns 16.5,°C
